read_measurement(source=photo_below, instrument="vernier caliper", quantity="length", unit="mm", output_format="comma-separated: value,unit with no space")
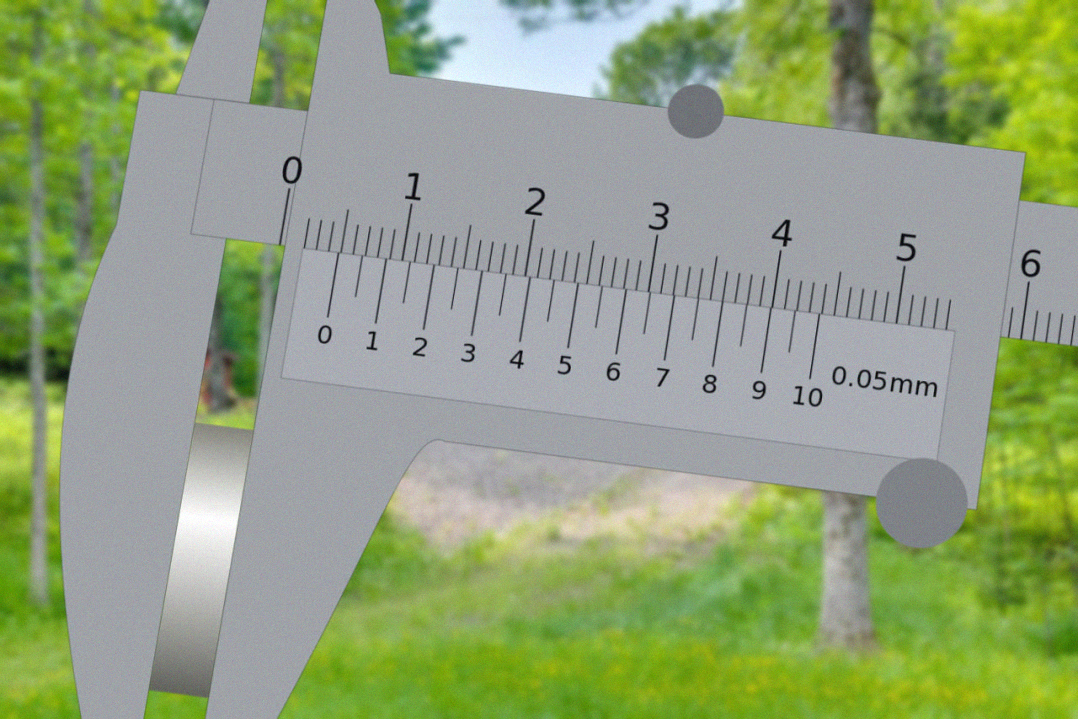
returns 4.8,mm
